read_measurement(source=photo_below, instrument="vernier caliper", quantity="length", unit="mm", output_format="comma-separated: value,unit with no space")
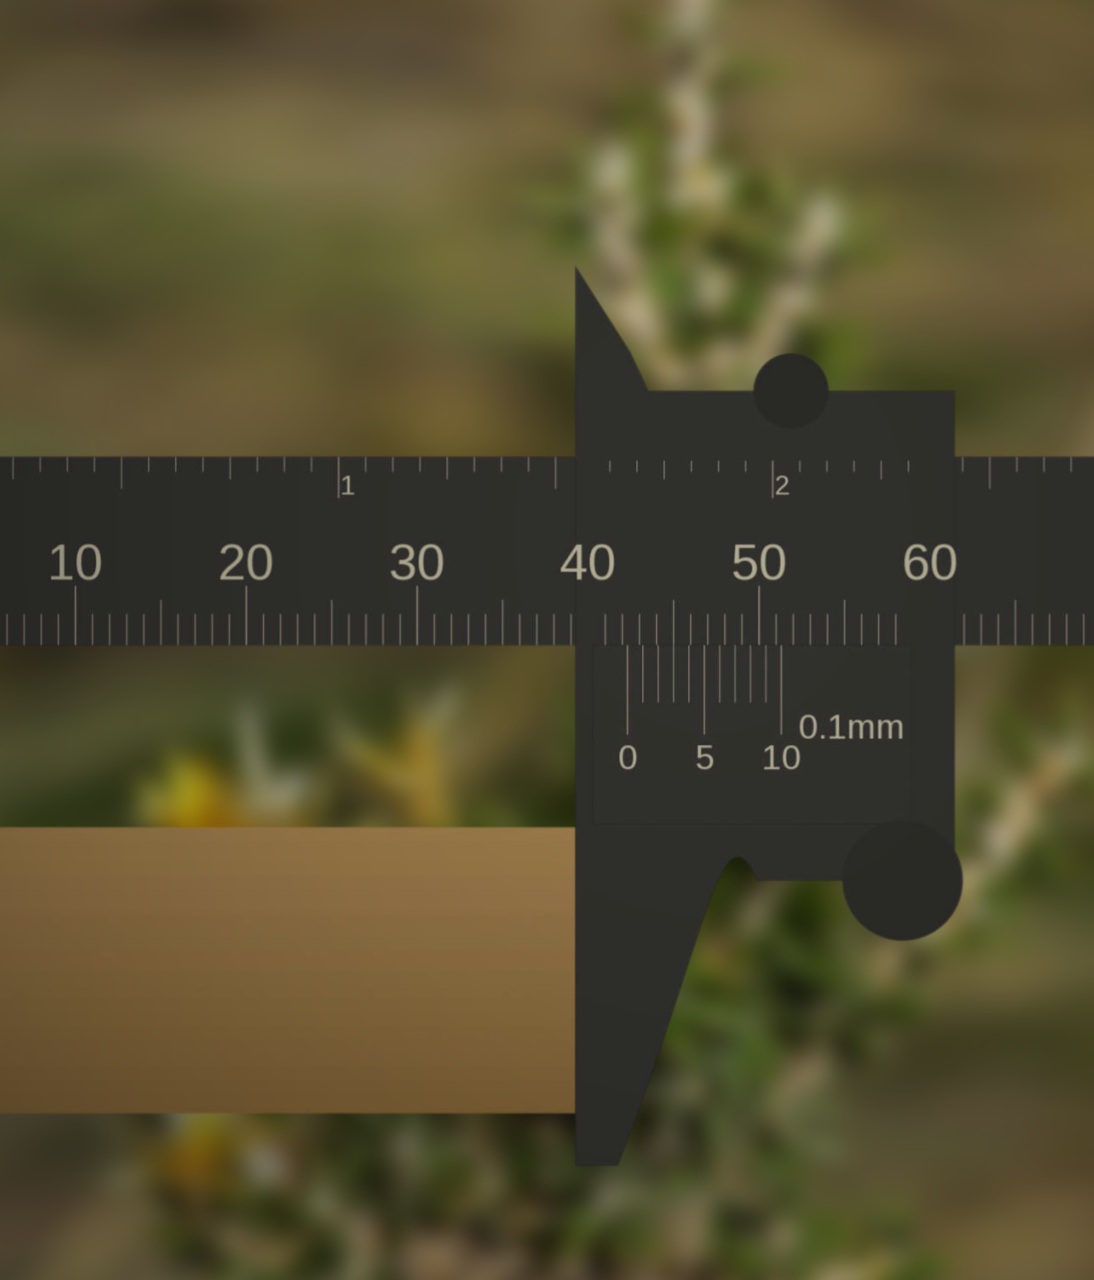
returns 42.3,mm
